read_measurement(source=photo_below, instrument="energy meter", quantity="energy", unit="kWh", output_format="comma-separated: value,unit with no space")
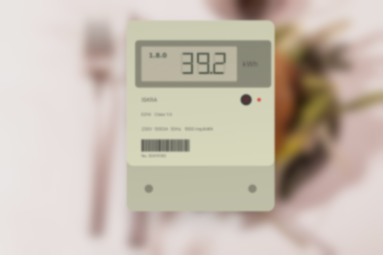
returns 39.2,kWh
